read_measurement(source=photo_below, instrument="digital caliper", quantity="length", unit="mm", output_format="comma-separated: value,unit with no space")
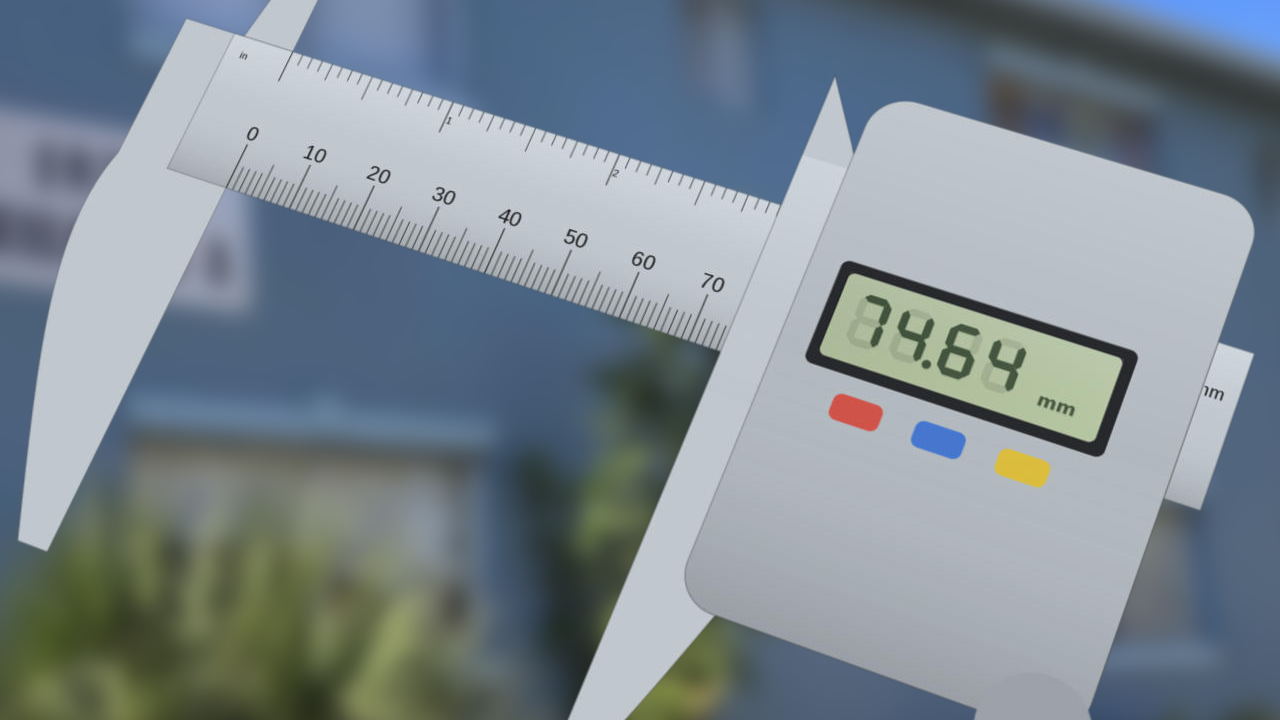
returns 74.64,mm
